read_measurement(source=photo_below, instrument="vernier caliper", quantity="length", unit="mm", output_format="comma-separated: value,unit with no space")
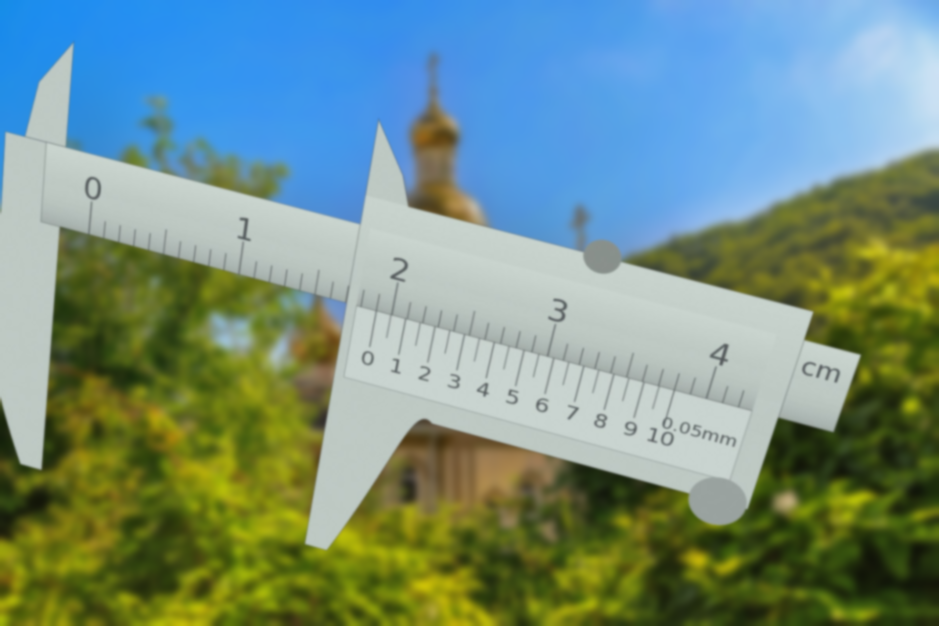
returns 19.0,mm
